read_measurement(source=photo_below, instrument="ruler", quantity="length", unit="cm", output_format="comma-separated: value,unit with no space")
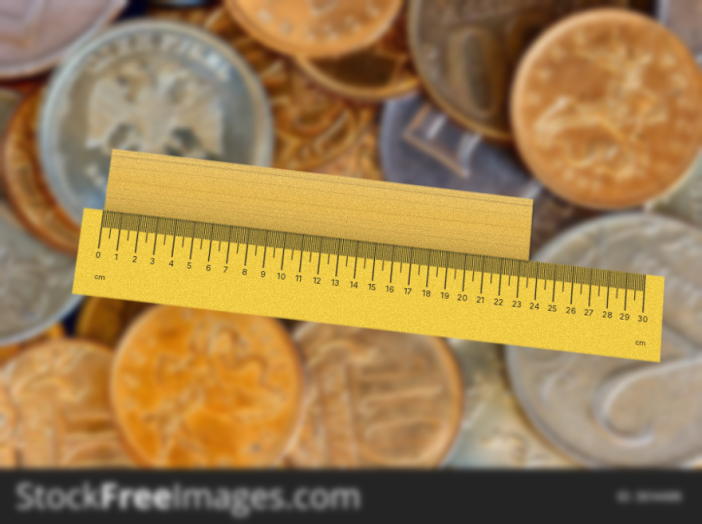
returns 23.5,cm
